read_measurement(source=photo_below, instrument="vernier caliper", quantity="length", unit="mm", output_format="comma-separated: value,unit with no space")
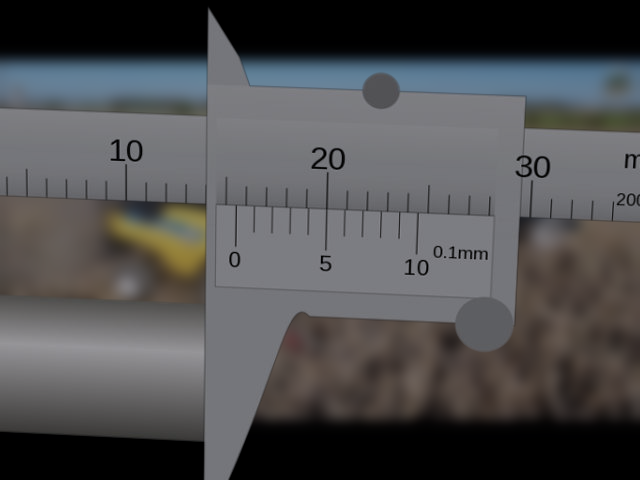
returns 15.5,mm
